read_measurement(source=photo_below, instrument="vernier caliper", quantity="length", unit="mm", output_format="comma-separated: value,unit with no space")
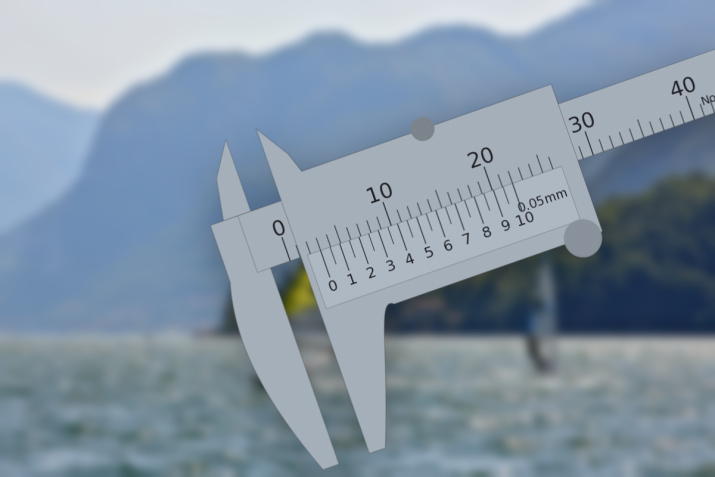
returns 3.0,mm
